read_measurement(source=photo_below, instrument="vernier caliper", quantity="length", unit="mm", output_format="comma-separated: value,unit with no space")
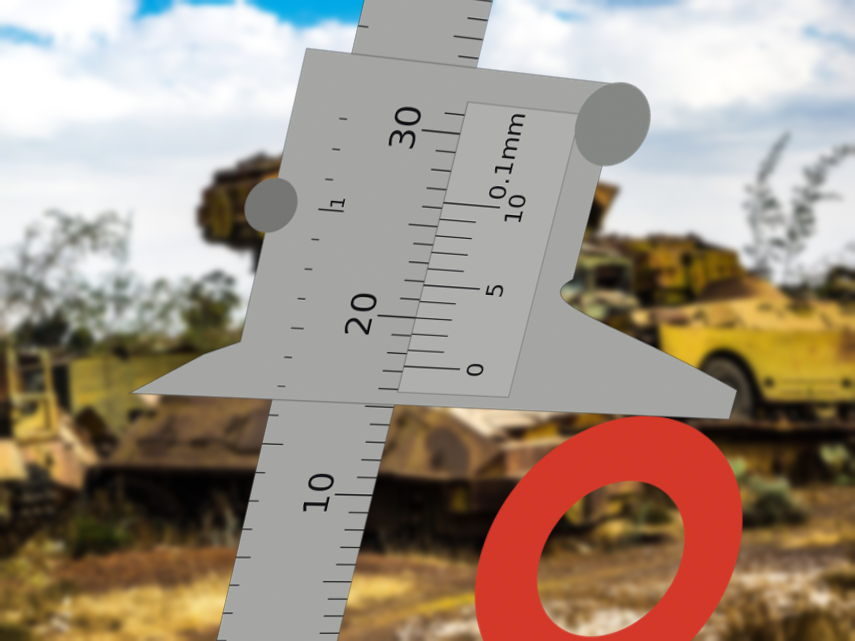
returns 17.3,mm
